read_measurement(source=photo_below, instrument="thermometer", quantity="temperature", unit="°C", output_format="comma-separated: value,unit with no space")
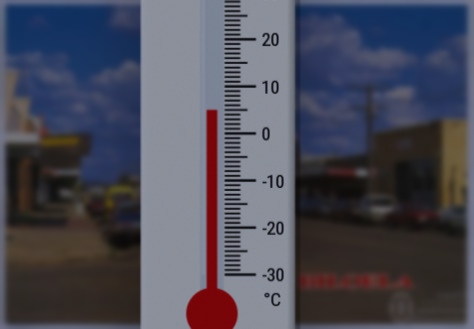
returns 5,°C
